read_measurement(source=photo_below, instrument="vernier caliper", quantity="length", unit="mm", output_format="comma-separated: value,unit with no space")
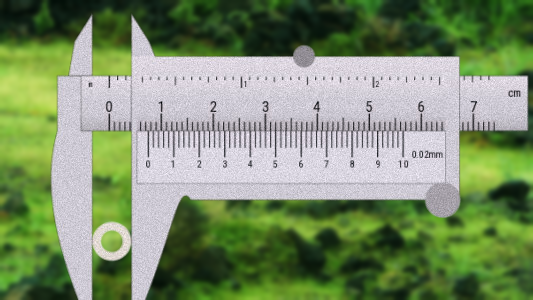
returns 7.5,mm
